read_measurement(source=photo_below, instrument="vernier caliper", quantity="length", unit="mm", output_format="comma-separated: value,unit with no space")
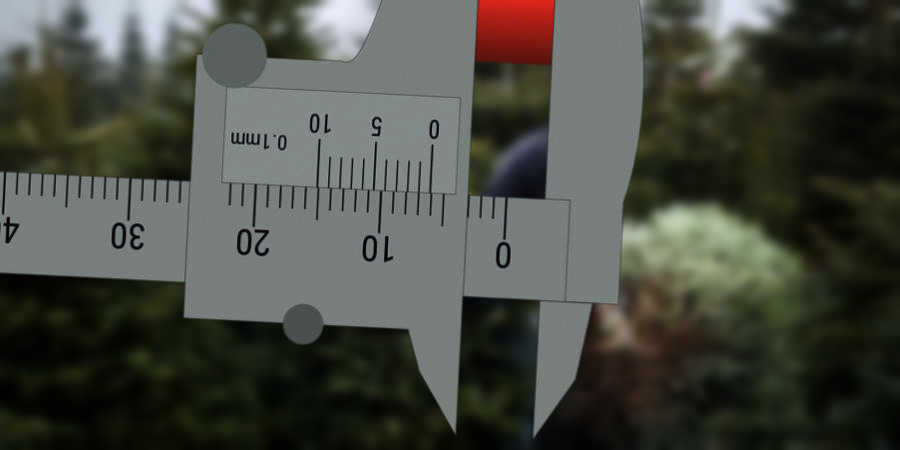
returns 6.1,mm
